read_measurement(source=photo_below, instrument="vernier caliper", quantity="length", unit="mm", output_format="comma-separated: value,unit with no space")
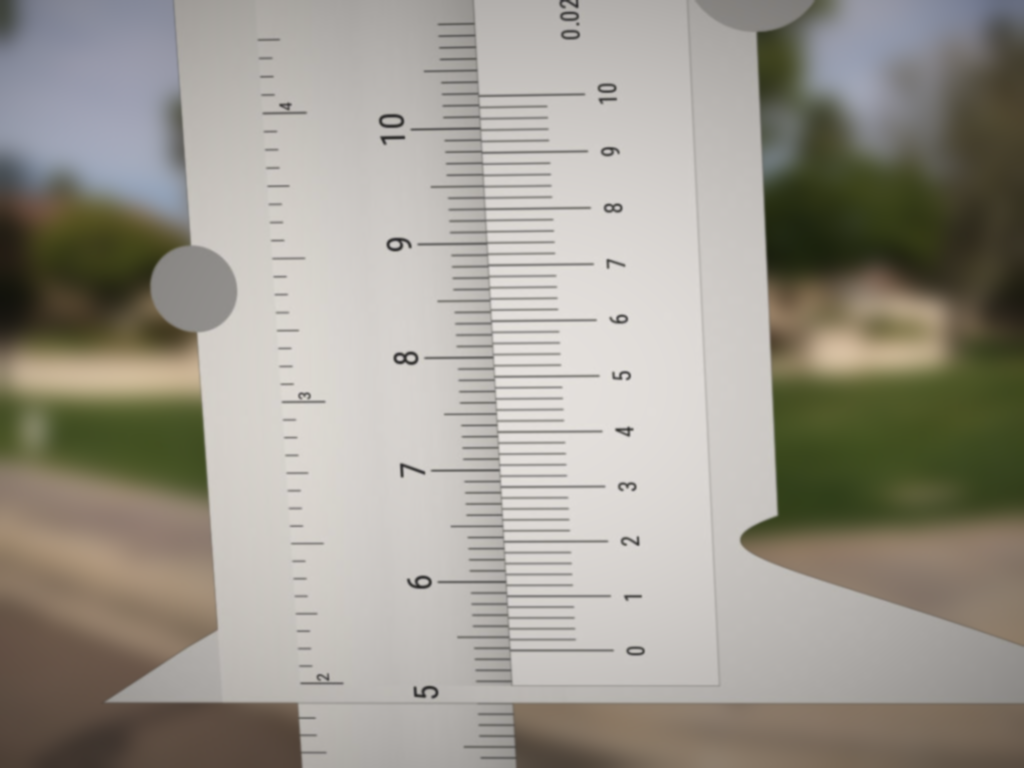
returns 53.8,mm
